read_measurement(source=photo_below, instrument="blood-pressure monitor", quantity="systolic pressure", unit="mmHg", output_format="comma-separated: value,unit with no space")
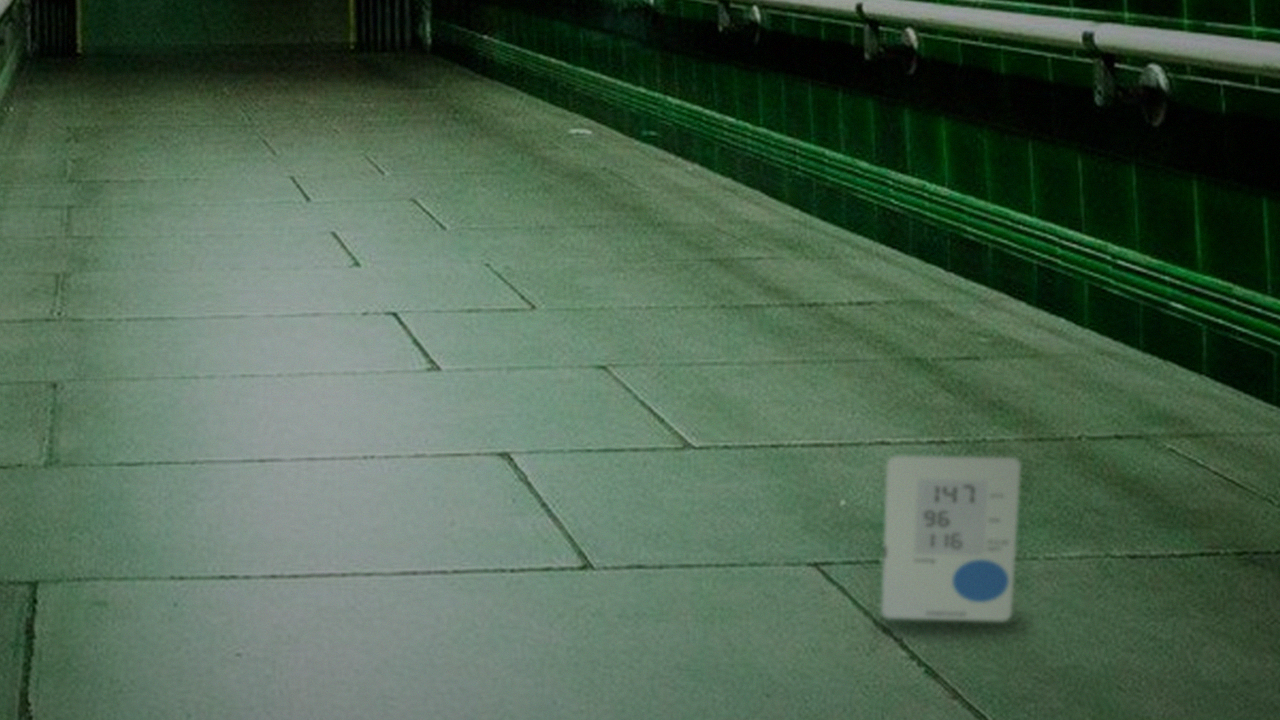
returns 147,mmHg
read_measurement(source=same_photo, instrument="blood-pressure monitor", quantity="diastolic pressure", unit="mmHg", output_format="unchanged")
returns 96,mmHg
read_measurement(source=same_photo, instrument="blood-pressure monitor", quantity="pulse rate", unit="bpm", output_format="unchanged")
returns 116,bpm
